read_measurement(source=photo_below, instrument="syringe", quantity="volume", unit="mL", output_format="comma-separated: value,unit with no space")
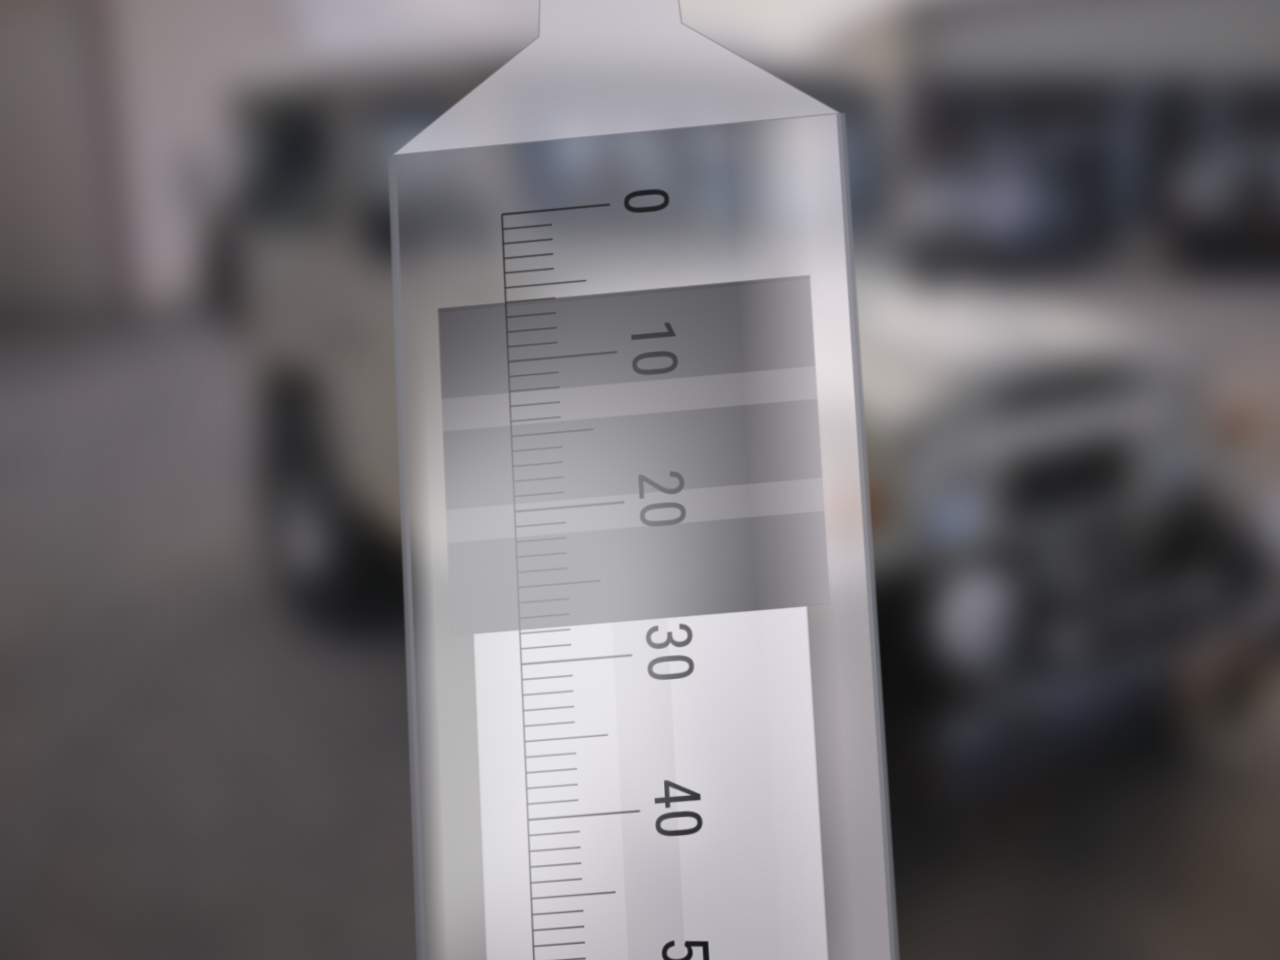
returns 6,mL
